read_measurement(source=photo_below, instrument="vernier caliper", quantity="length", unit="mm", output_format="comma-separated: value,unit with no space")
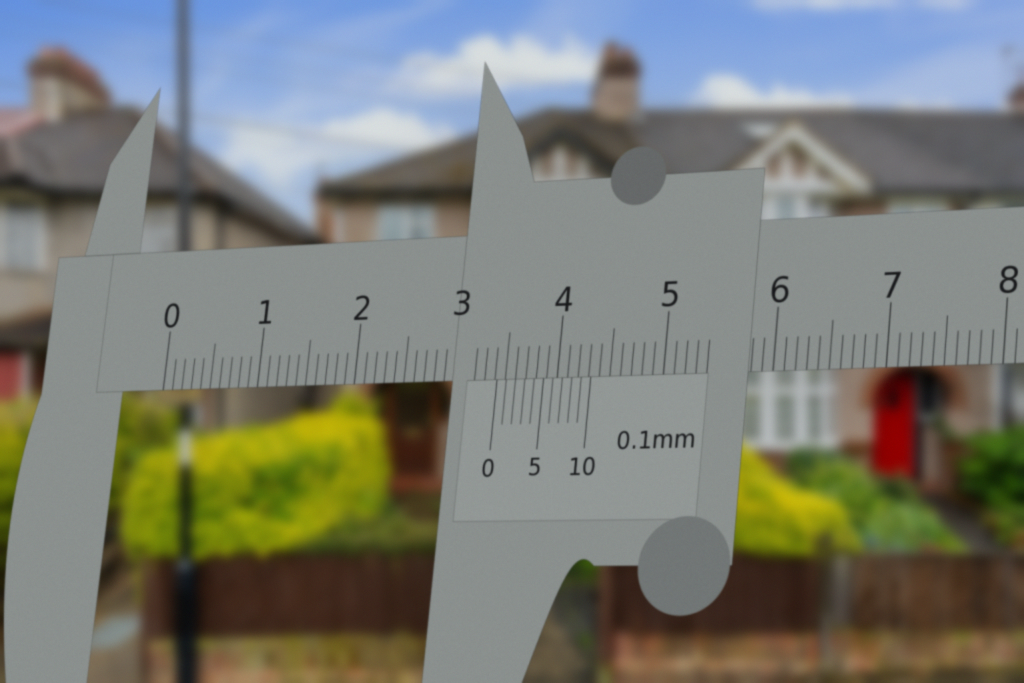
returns 34.2,mm
